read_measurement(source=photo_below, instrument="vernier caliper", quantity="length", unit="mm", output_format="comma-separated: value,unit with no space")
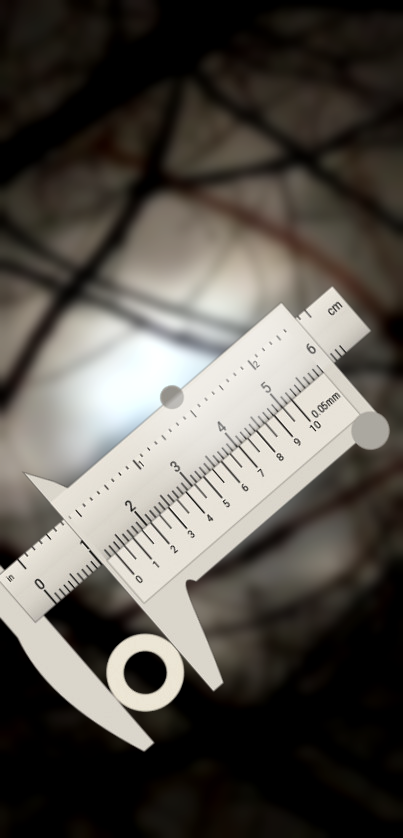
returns 13.0,mm
